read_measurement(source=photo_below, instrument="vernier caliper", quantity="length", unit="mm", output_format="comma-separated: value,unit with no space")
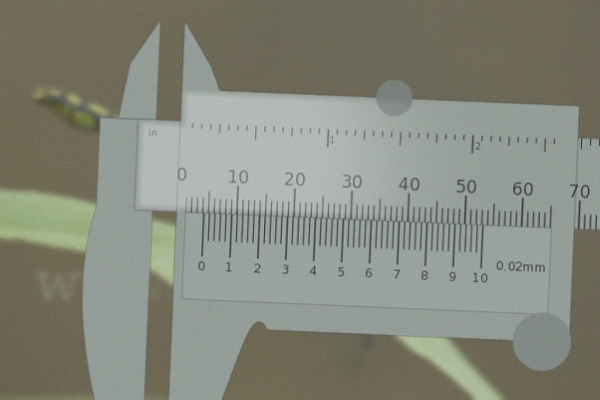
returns 4.2,mm
